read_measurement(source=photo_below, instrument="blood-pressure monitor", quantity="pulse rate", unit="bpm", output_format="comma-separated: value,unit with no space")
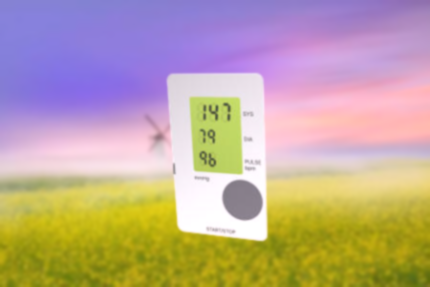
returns 96,bpm
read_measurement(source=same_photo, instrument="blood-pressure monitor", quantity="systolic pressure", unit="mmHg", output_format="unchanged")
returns 147,mmHg
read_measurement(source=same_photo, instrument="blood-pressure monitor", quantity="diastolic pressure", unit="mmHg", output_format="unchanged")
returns 79,mmHg
